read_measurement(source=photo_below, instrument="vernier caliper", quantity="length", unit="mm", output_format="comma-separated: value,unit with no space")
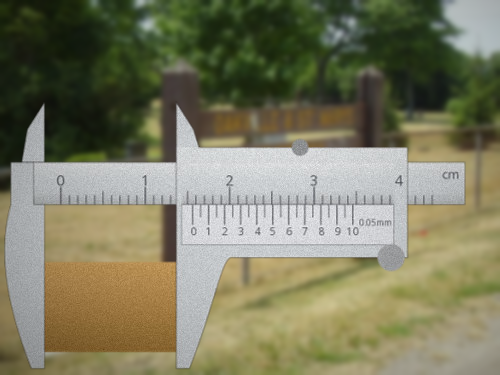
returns 15.6,mm
